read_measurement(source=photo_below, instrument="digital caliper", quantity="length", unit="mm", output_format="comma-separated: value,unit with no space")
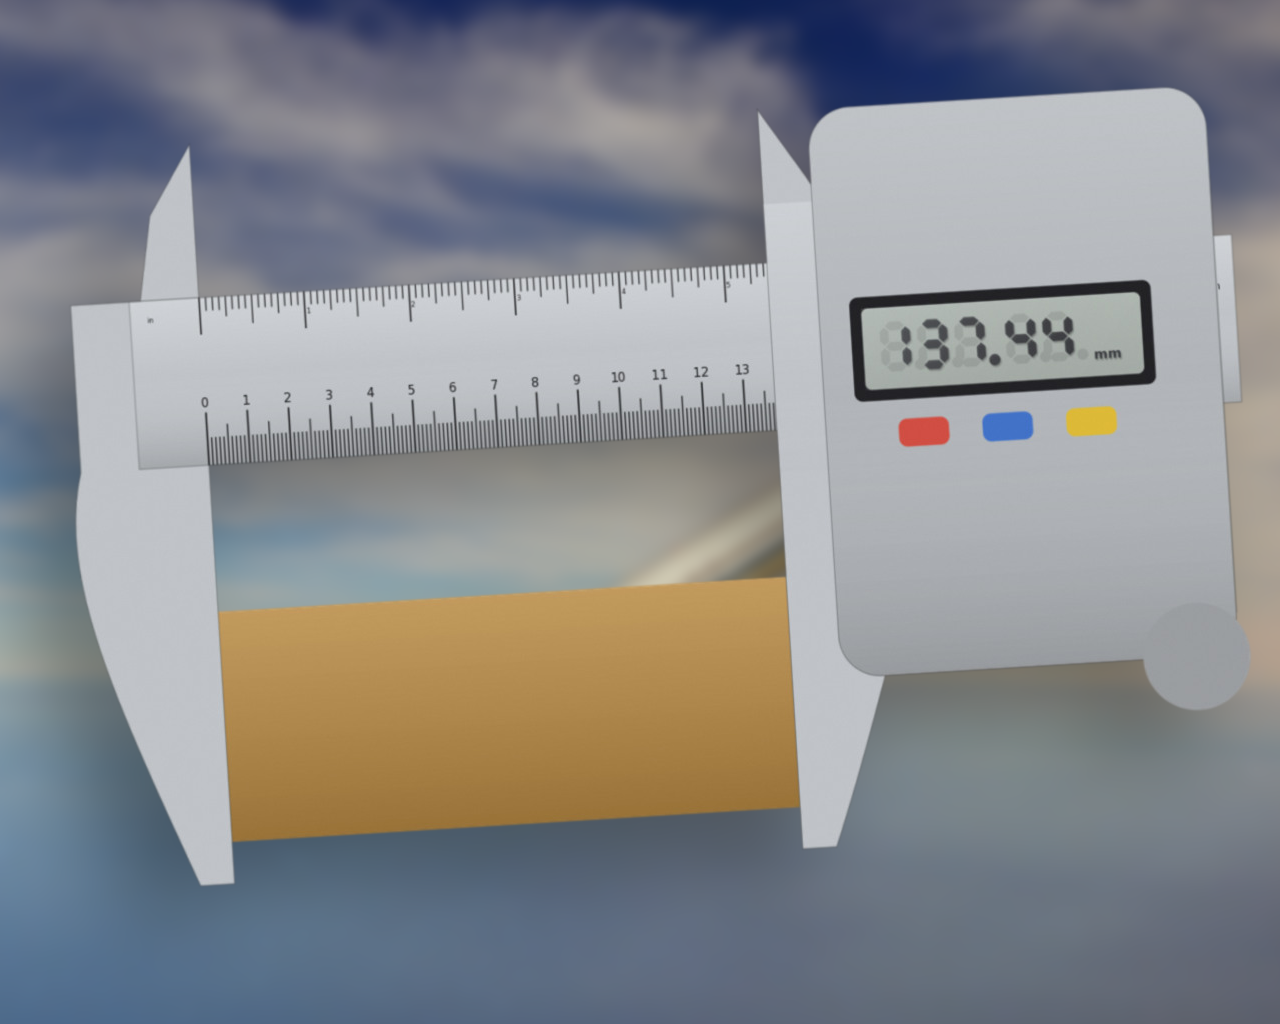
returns 137.44,mm
